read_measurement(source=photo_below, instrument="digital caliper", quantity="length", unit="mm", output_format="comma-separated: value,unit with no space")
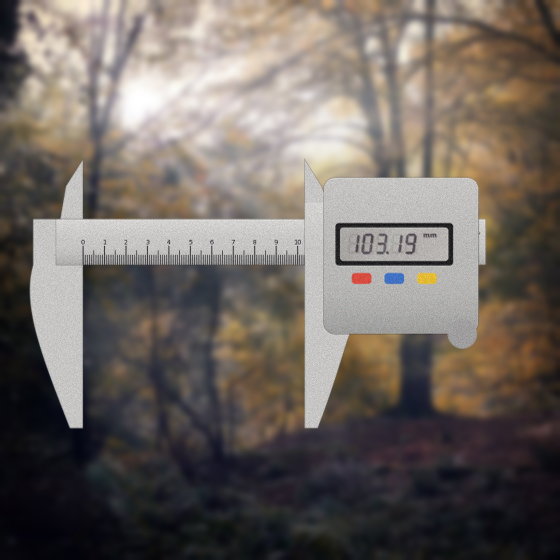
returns 103.19,mm
